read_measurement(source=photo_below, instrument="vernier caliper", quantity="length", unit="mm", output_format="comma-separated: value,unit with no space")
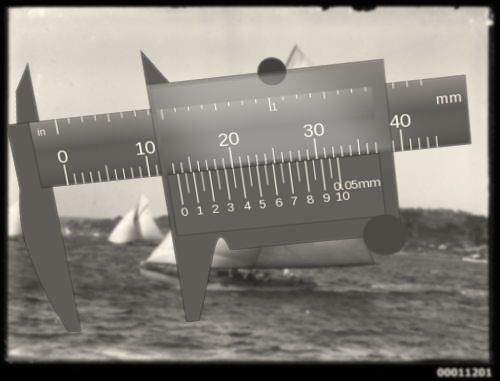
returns 13.4,mm
